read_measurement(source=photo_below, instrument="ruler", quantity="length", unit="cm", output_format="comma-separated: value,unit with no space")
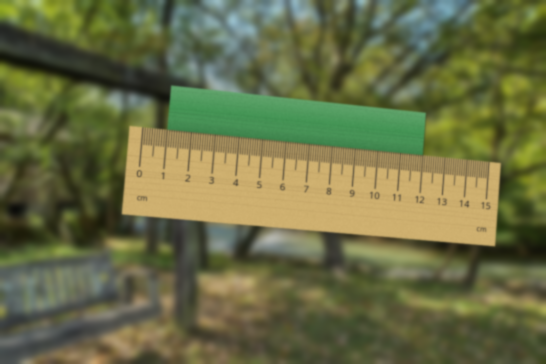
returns 11,cm
